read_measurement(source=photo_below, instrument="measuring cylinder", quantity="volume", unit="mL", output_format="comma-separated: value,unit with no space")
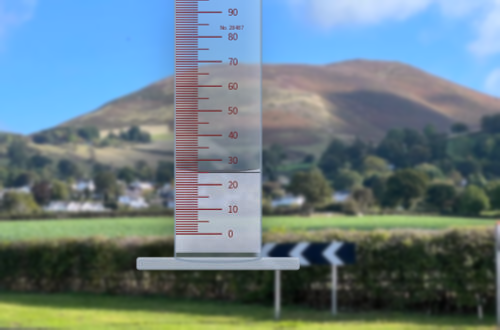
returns 25,mL
